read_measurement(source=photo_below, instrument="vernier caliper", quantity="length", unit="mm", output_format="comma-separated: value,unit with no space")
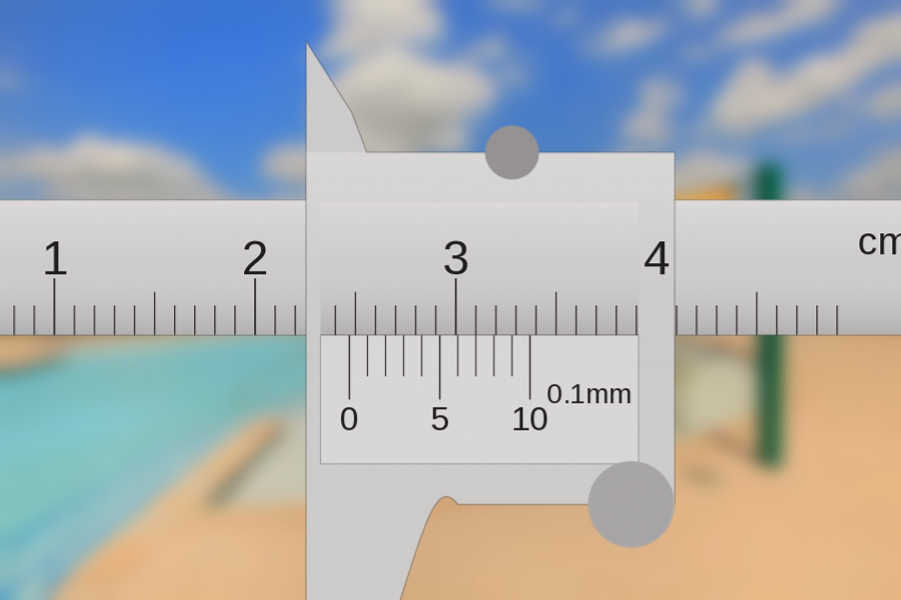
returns 24.7,mm
